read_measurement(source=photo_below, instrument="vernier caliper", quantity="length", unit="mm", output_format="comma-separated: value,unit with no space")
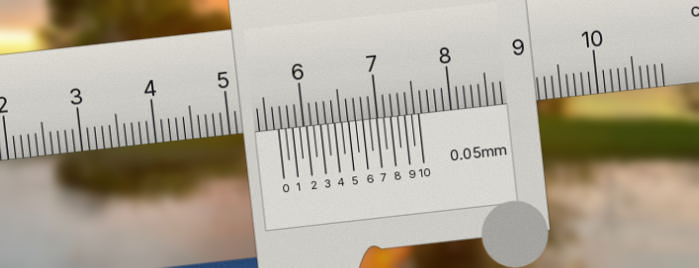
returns 56.6,mm
